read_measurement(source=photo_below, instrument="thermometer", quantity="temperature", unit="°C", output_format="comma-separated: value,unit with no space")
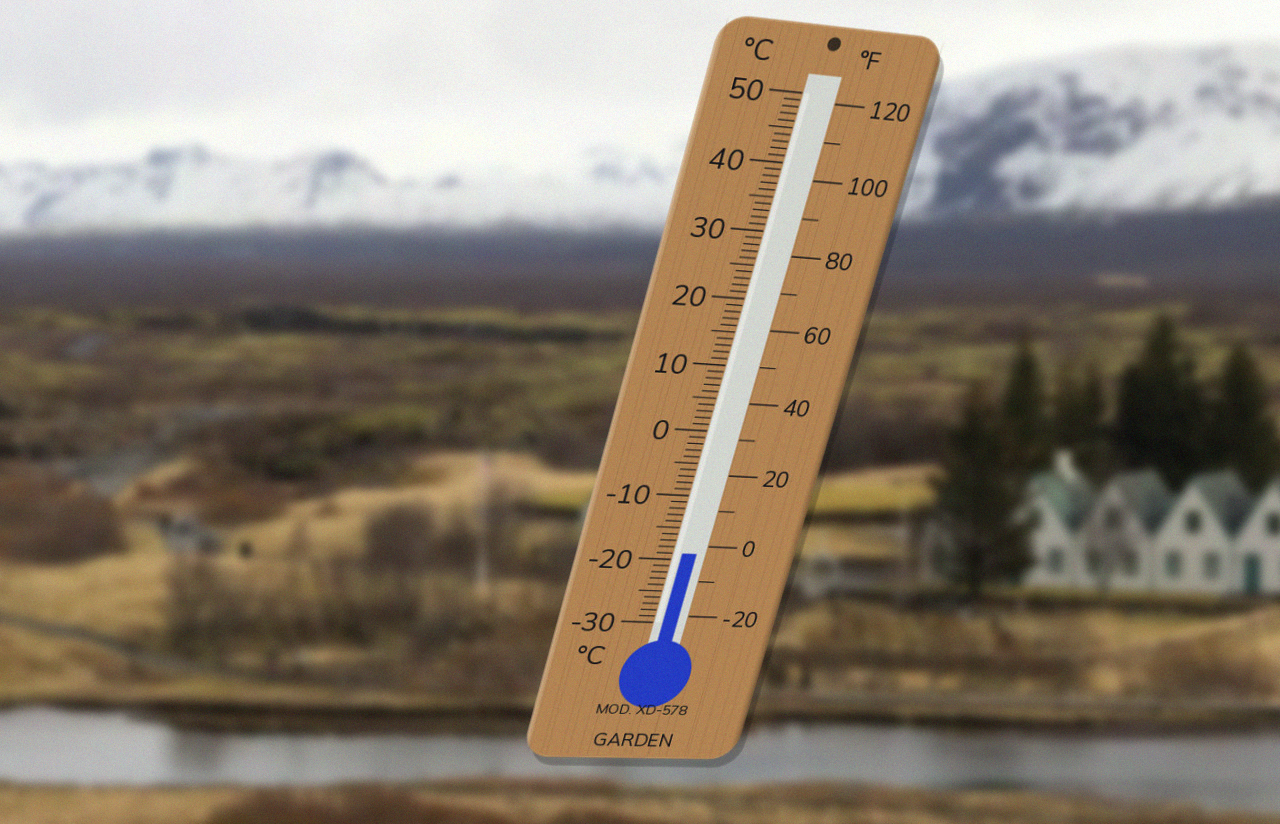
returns -19,°C
